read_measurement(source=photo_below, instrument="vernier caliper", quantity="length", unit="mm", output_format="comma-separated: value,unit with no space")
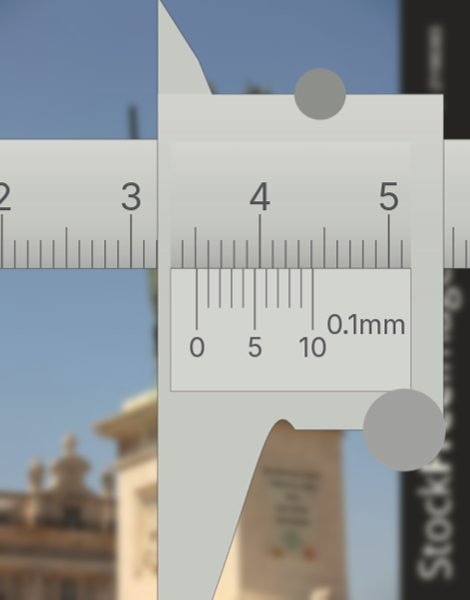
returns 35.1,mm
